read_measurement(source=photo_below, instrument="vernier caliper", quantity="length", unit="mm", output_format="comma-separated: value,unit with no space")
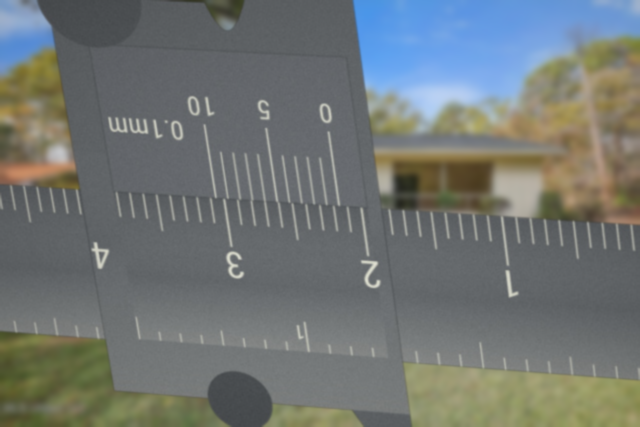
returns 21.6,mm
